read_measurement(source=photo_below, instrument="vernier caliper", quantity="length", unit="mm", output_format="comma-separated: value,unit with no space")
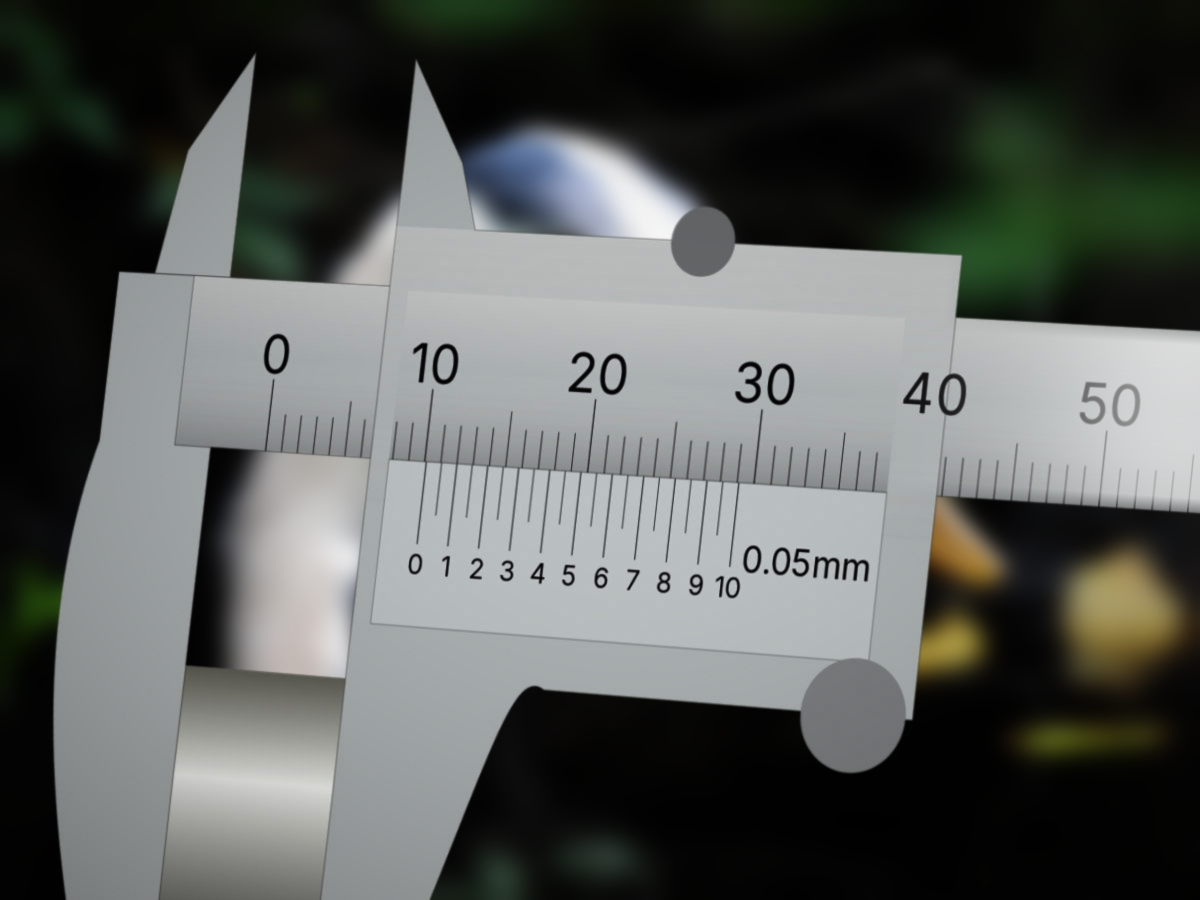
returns 10.1,mm
